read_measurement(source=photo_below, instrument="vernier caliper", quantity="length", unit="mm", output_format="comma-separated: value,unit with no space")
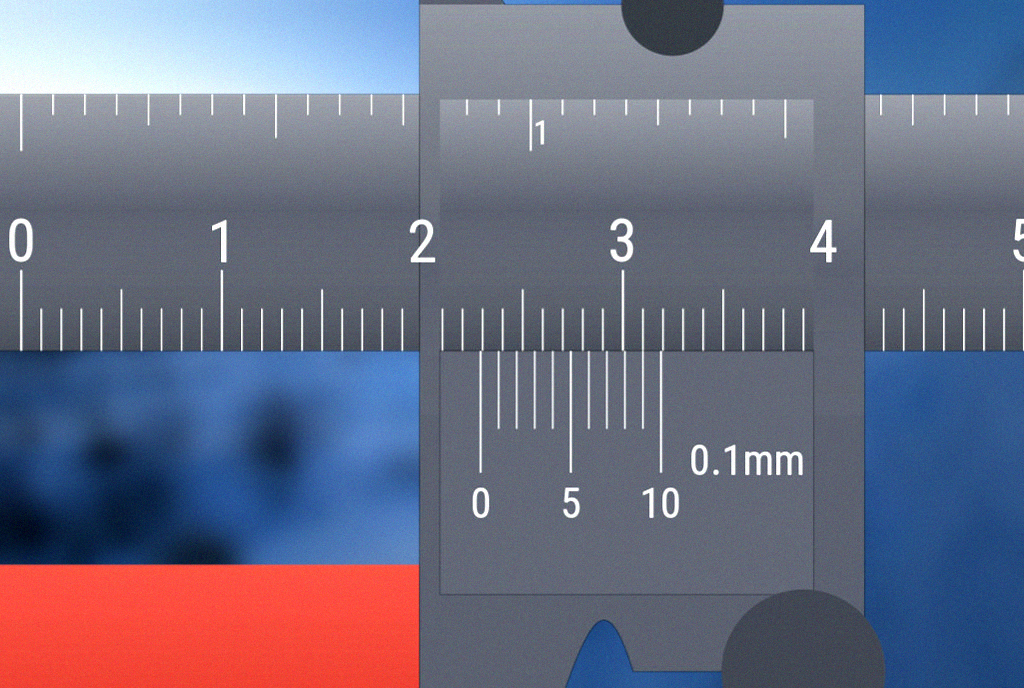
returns 22.9,mm
